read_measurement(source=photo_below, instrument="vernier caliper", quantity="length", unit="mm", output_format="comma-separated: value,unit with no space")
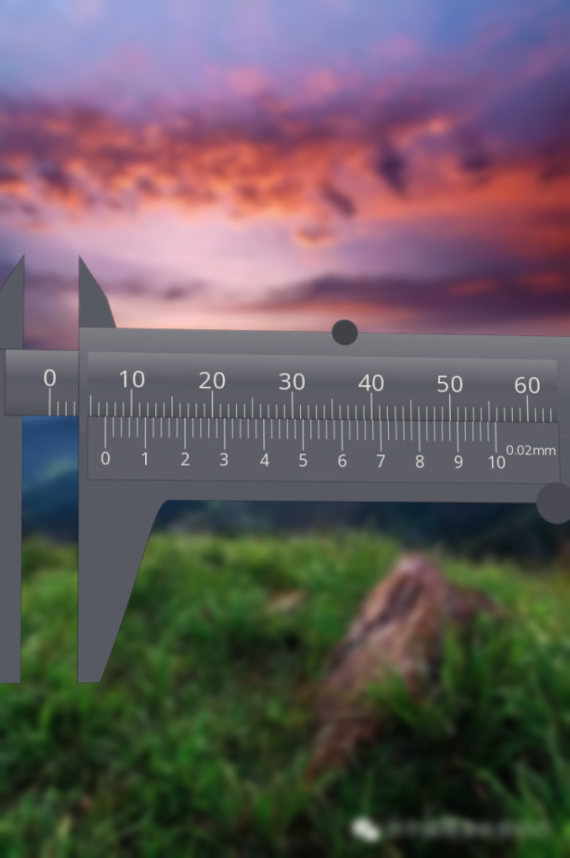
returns 6.8,mm
